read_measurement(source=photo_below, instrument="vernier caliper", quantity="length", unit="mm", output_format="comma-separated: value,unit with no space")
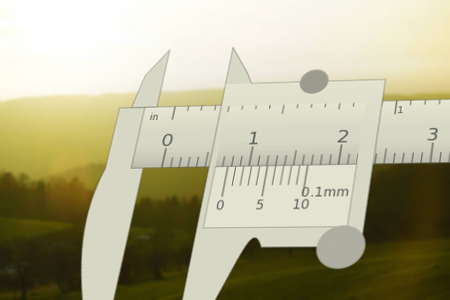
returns 7.6,mm
